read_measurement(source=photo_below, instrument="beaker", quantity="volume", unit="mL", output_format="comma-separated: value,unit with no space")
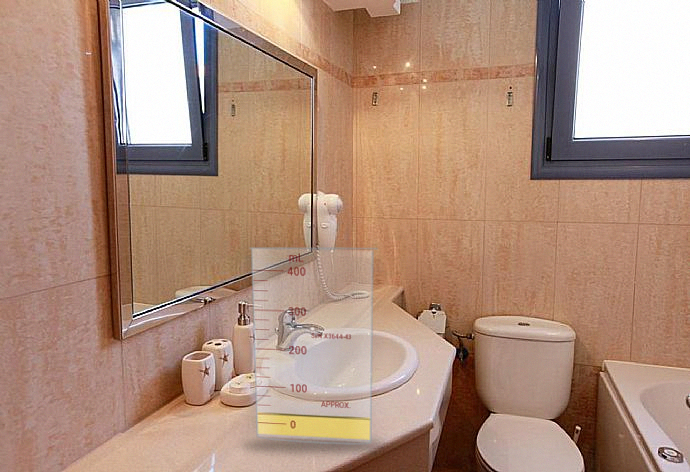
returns 25,mL
